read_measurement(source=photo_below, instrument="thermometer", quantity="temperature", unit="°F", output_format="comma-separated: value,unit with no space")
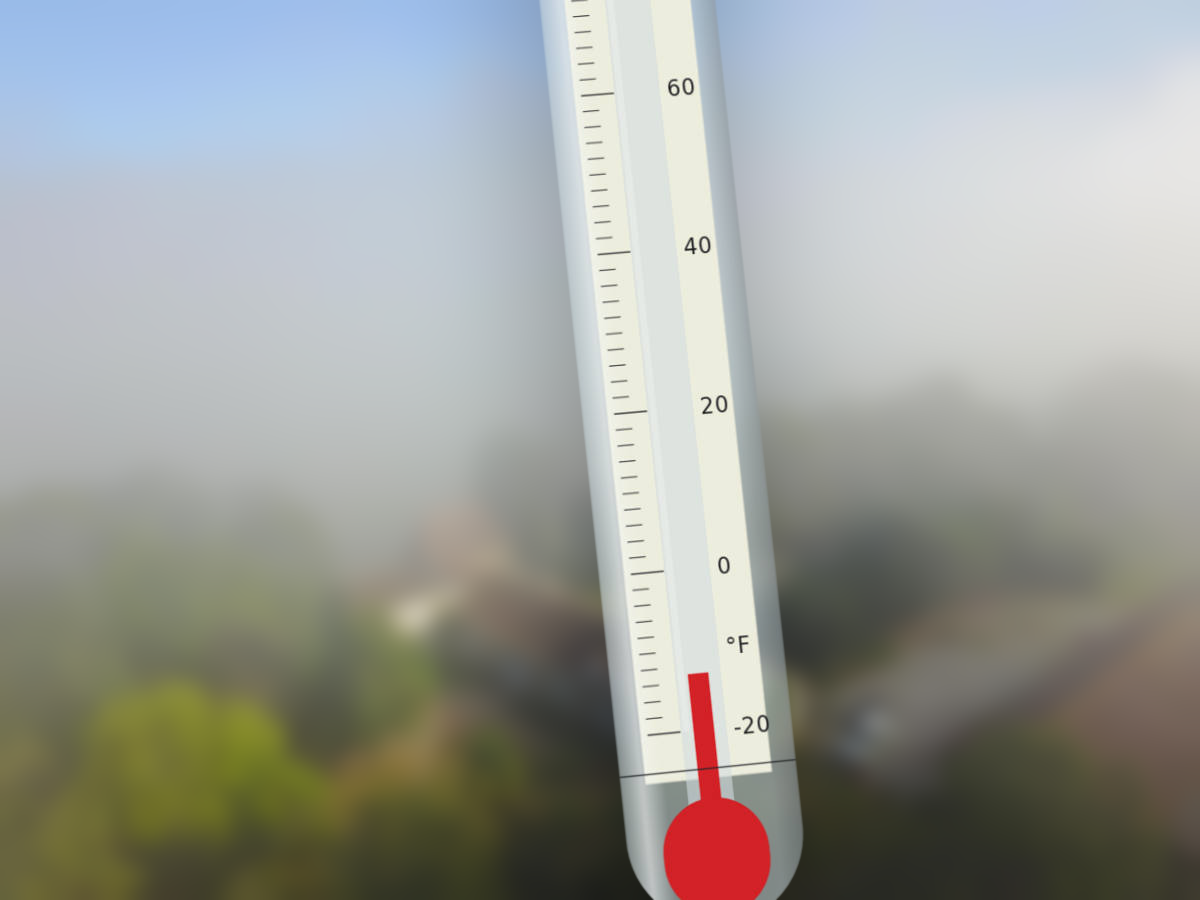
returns -13,°F
